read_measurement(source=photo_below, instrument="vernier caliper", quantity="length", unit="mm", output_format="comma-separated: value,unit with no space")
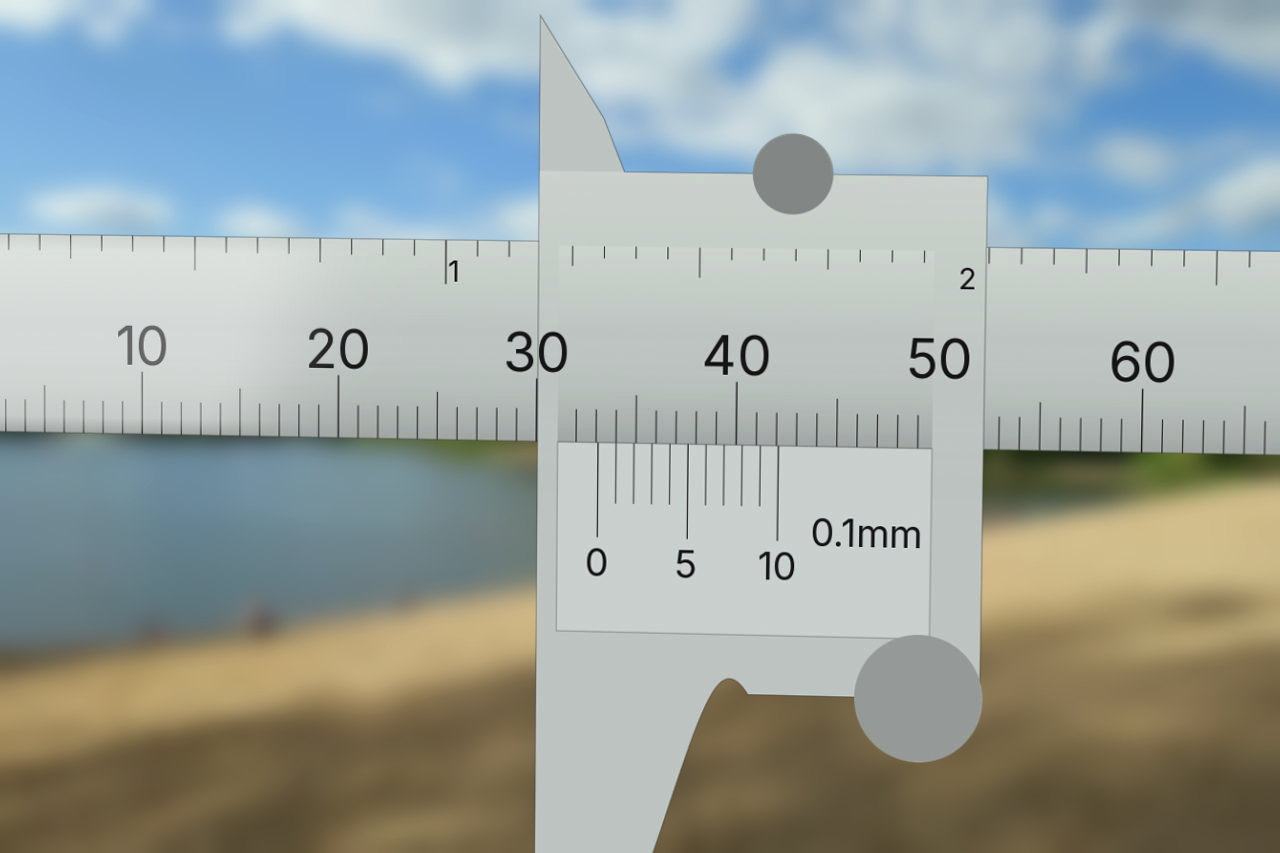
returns 33.1,mm
